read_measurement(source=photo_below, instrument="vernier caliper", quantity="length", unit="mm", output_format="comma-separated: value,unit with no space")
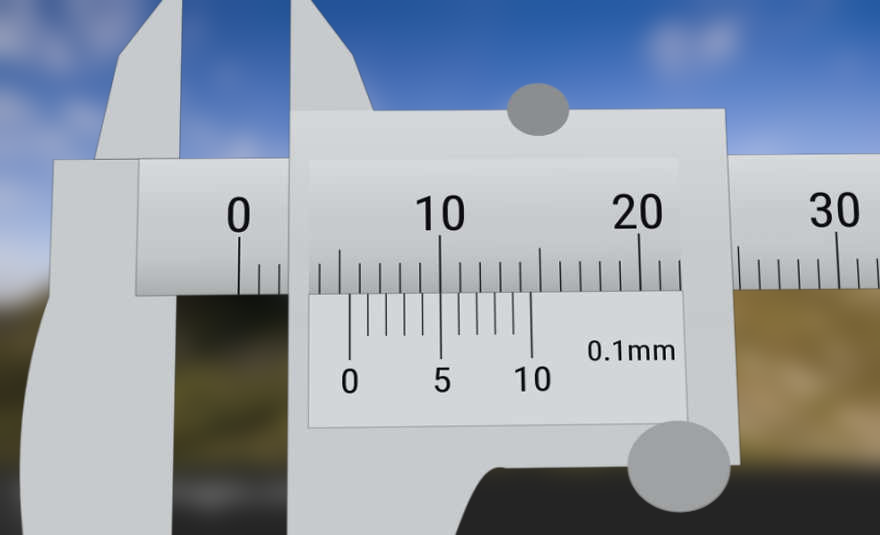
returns 5.5,mm
